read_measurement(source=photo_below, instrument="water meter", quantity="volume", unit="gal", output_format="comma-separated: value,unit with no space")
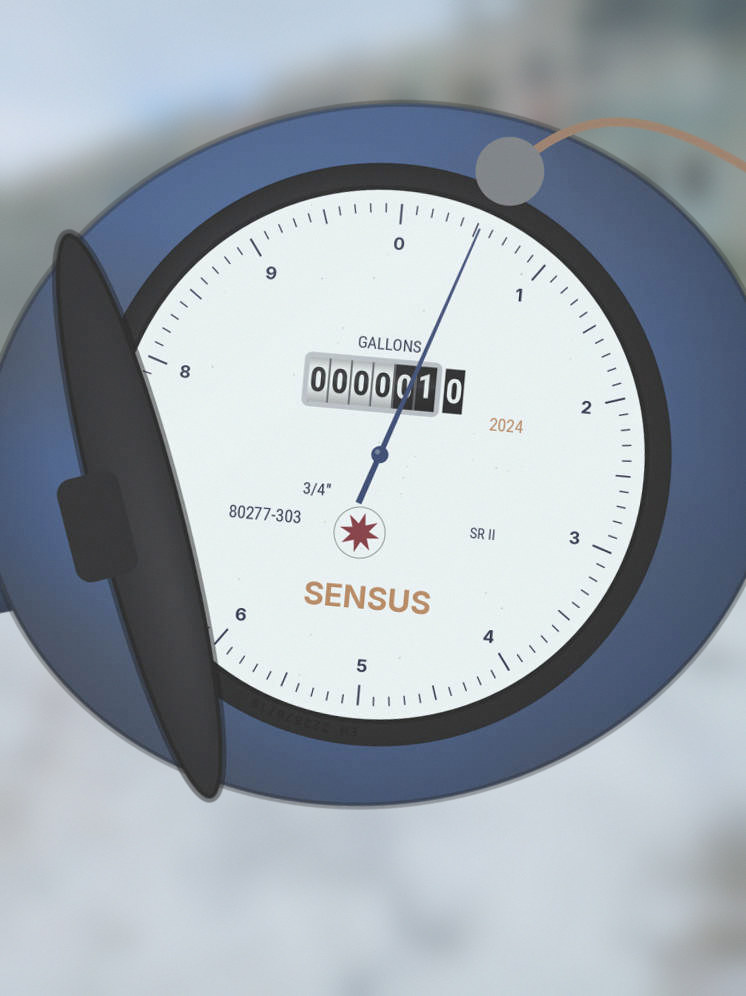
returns 10.5,gal
